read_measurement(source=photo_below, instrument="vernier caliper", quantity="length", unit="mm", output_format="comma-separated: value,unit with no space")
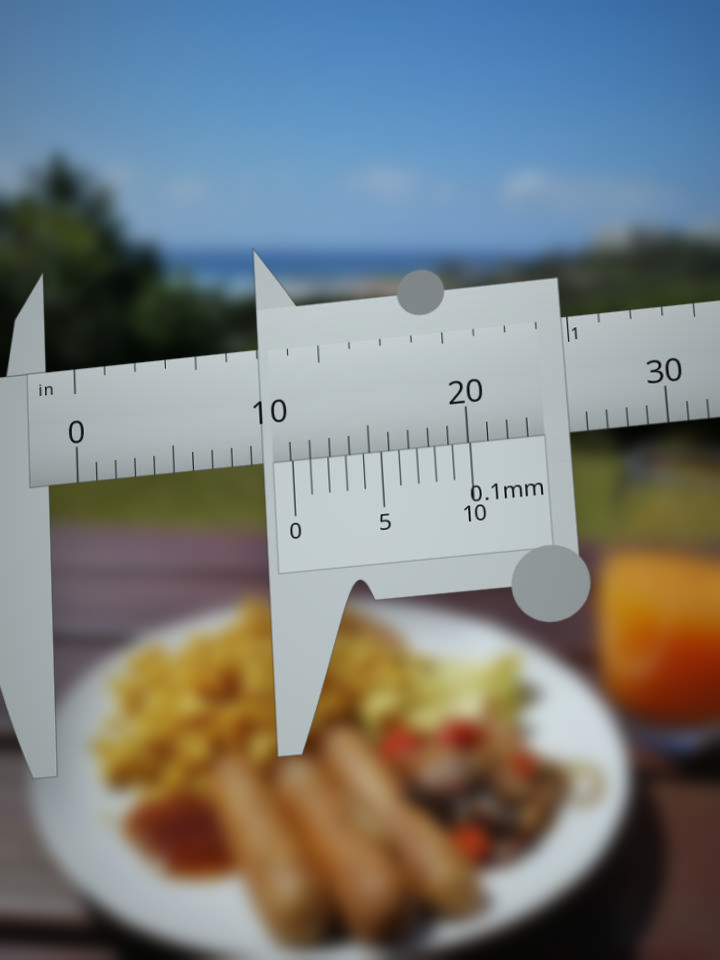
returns 11.1,mm
